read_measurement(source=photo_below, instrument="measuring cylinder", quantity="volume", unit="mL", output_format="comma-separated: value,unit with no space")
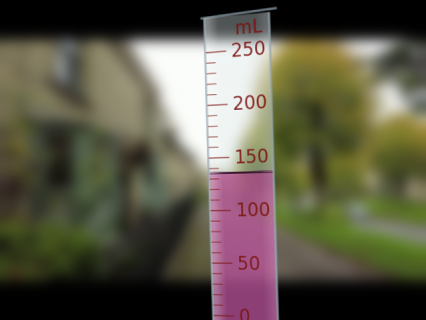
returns 135,mL
